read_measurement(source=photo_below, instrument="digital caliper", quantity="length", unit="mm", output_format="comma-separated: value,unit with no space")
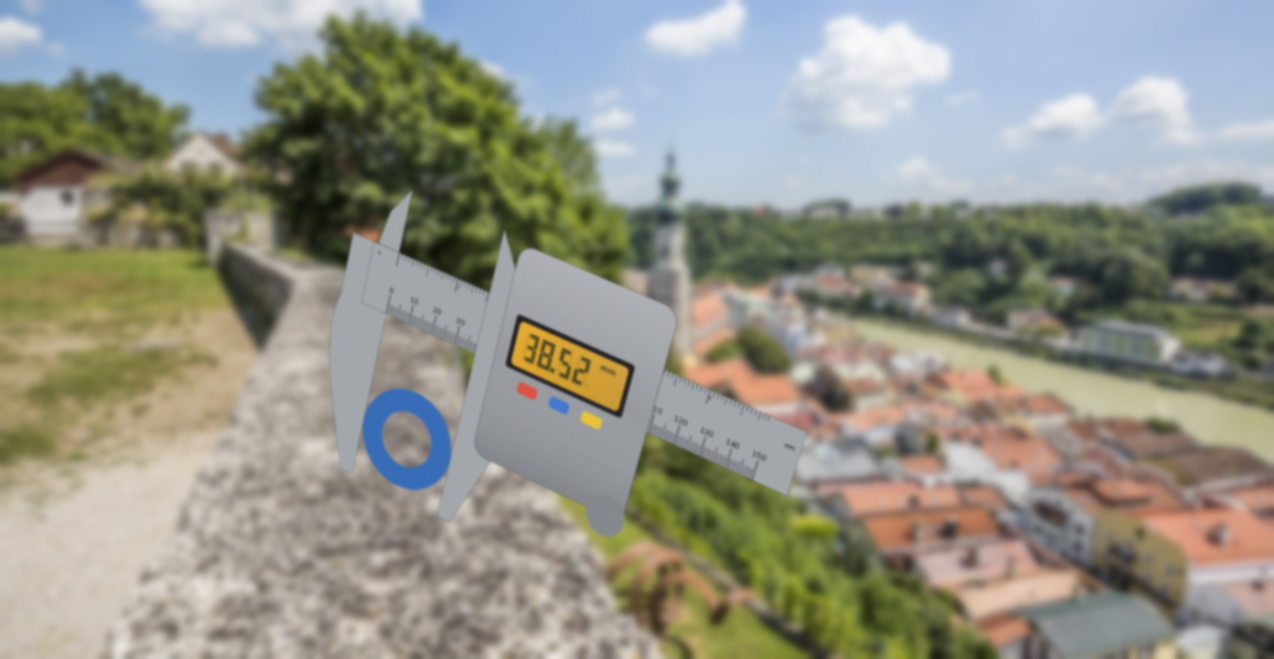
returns 38.52,mm
